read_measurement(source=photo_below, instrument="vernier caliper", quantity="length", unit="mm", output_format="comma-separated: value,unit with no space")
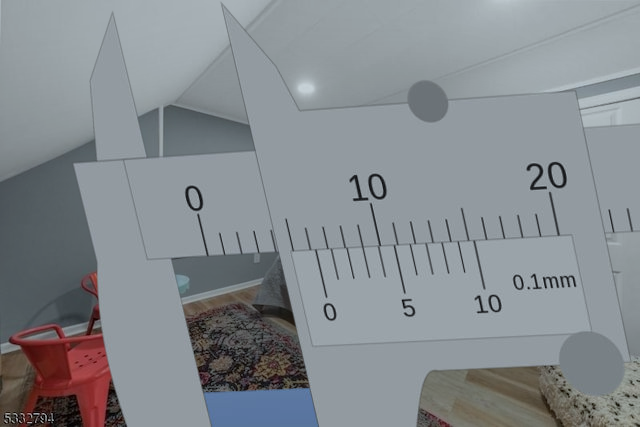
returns 6.3,mm
